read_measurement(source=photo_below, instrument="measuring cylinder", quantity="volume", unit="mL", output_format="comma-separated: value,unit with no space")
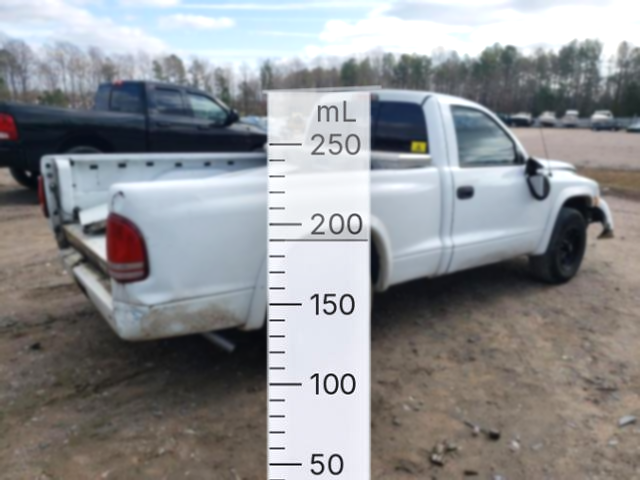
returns 190,mL
